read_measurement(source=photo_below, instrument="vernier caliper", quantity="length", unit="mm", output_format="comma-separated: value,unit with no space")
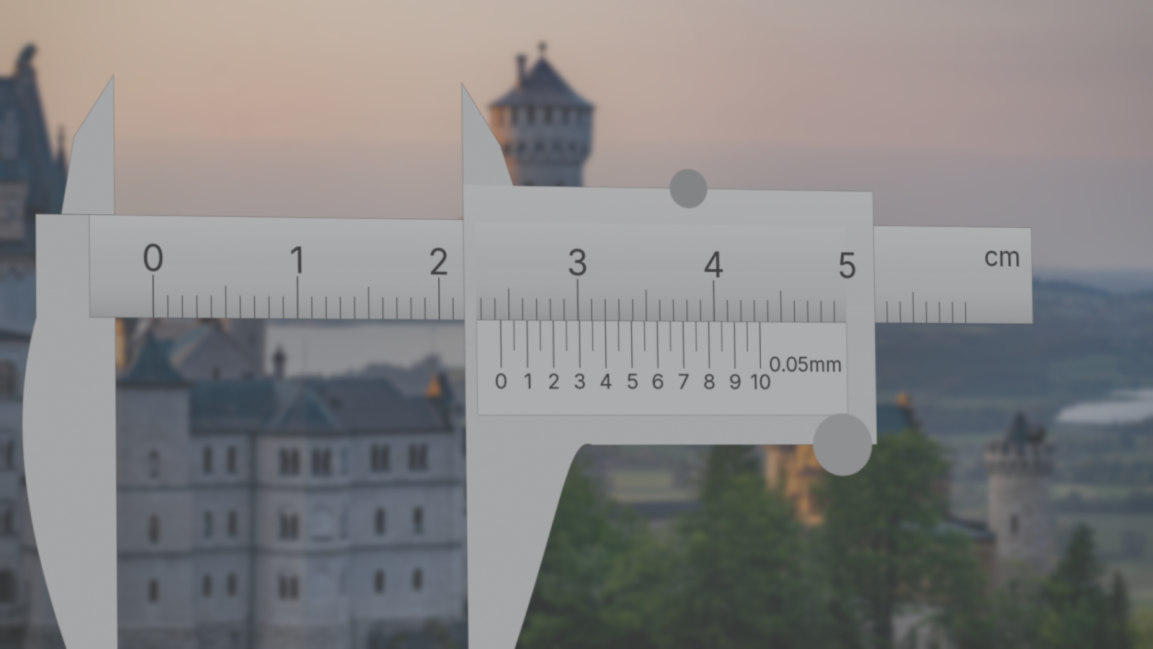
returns 24.4,mm
